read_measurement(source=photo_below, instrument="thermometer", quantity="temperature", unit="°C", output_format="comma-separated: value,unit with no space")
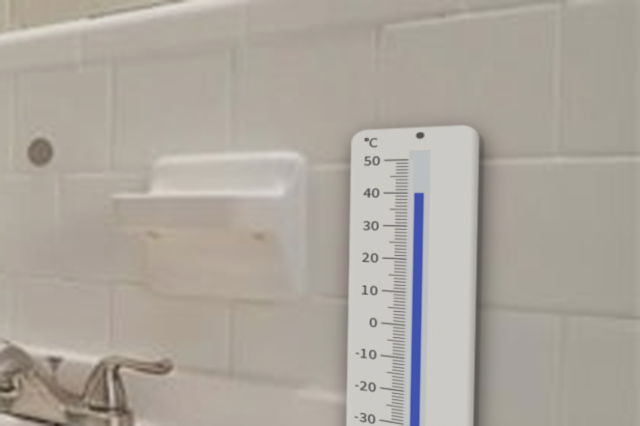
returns 40,°C
